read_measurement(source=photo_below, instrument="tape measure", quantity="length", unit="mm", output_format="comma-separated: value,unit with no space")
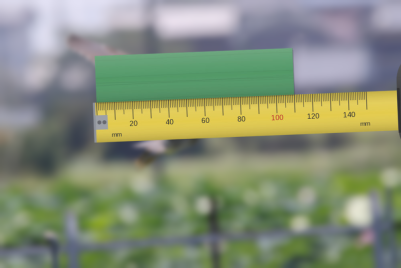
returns 110,mm
